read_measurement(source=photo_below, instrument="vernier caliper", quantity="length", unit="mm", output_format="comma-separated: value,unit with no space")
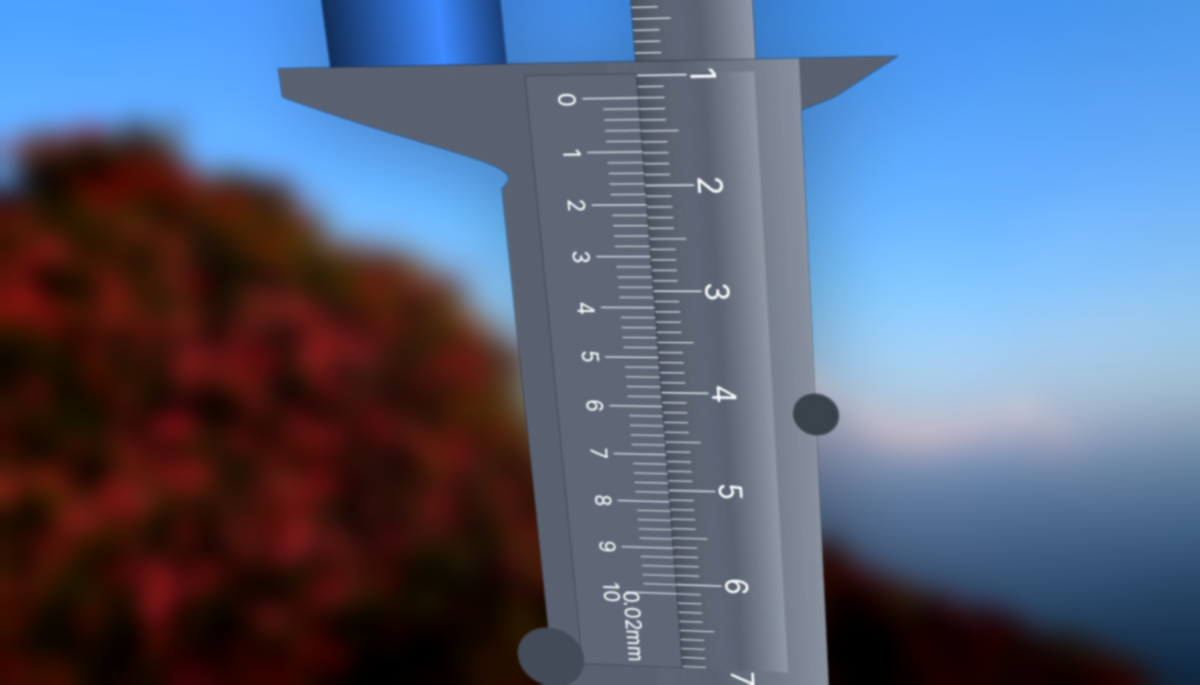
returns 12.0,mm
